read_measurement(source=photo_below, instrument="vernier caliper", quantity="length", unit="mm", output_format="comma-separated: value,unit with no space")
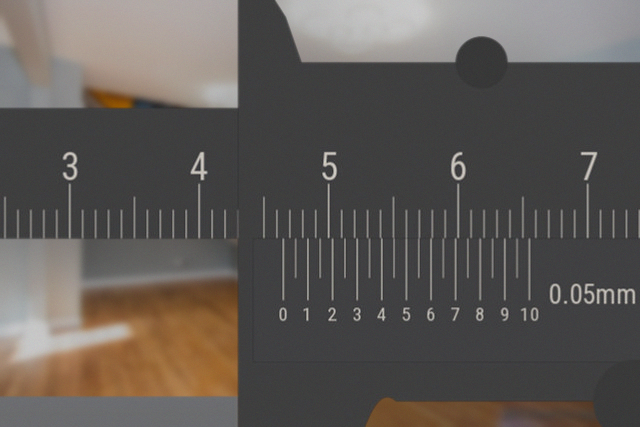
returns 46.5,mm
